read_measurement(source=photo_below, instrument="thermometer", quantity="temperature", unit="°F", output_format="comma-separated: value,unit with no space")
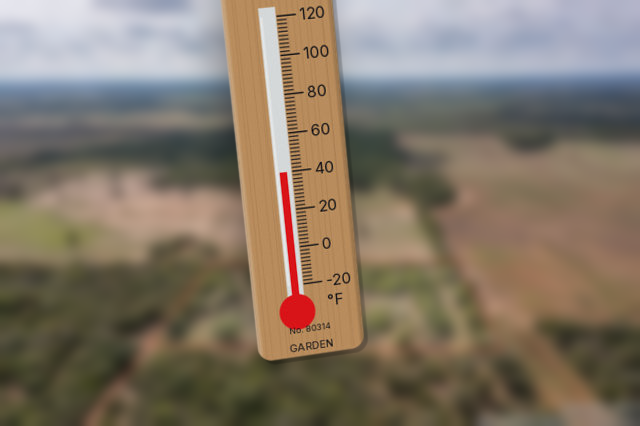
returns 40,°F
